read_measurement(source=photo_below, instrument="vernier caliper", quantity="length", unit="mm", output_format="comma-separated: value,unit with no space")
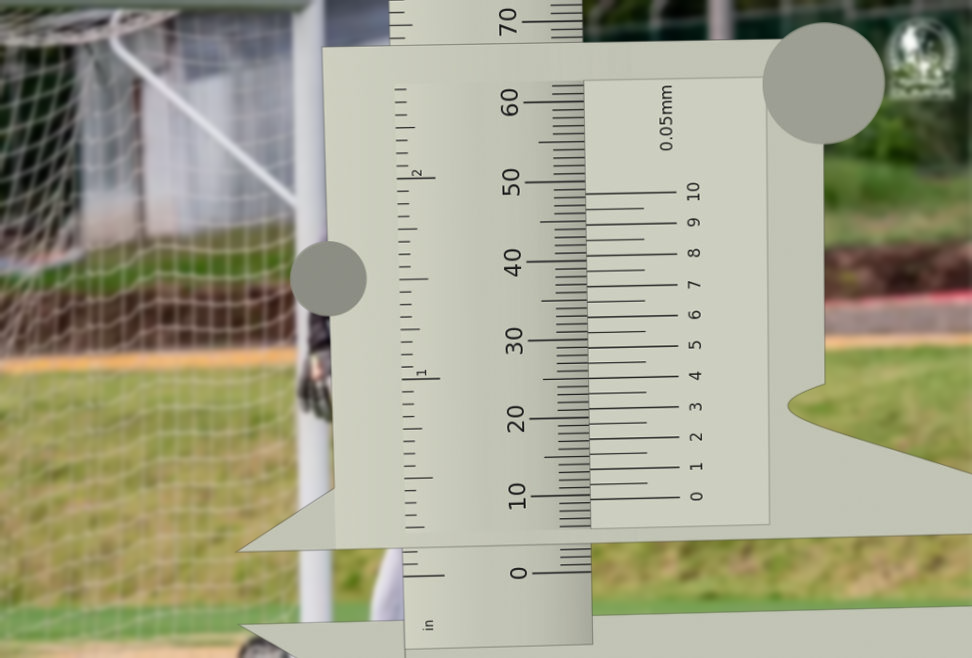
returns 9.4,mm
